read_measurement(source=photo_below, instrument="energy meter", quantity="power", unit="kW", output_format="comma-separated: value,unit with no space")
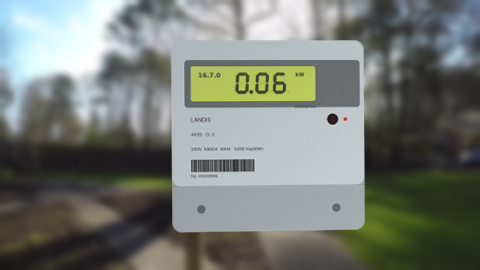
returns 0.06,kW
